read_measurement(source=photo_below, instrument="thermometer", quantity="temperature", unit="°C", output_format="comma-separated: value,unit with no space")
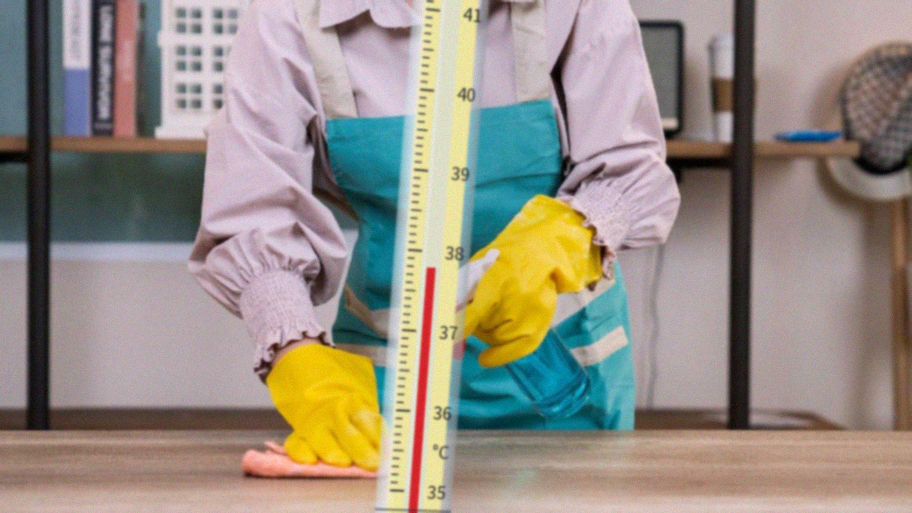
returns 37.8,°C
